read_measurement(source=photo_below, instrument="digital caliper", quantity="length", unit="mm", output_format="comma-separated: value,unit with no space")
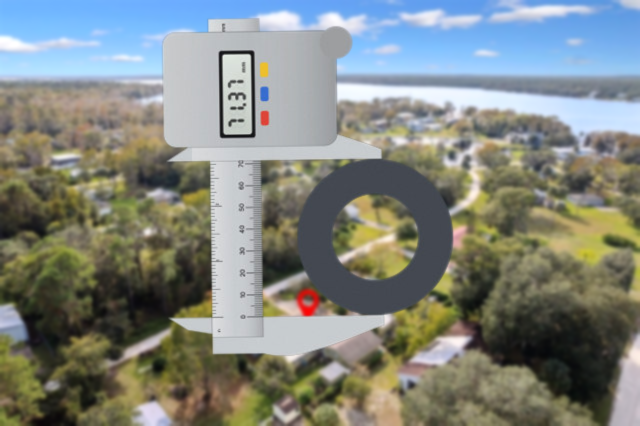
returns 71.37,mm
